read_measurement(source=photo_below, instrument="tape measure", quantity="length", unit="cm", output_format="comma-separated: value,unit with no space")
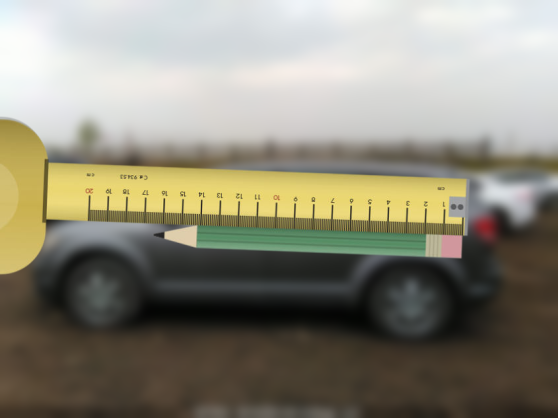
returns 16.5,cm
